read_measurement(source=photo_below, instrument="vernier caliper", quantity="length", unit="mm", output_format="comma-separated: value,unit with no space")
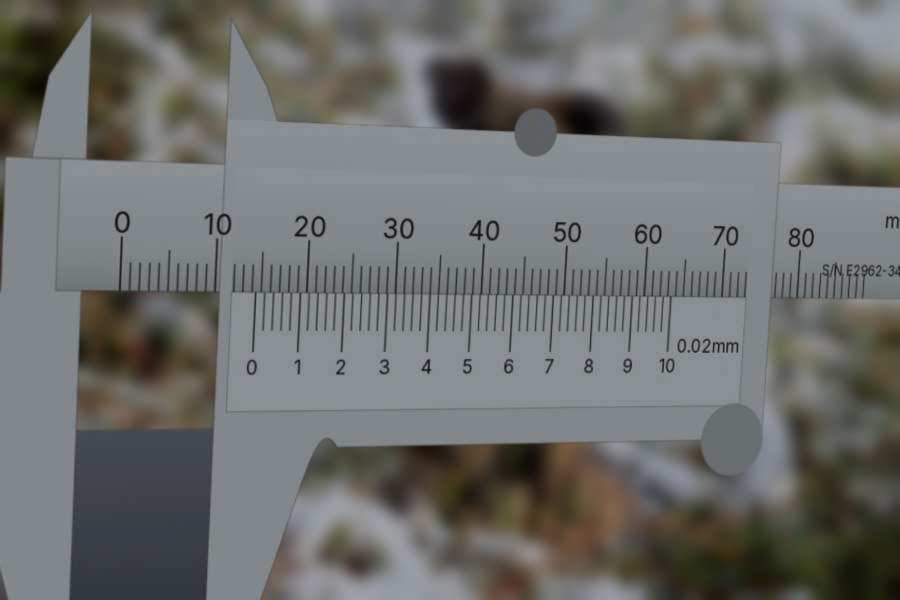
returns 14.4,mm
